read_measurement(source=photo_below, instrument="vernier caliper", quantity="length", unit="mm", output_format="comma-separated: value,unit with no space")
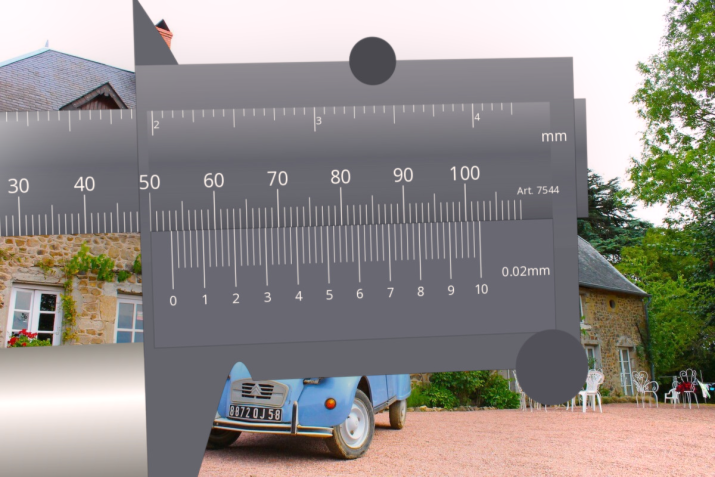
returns 53.2,mm
